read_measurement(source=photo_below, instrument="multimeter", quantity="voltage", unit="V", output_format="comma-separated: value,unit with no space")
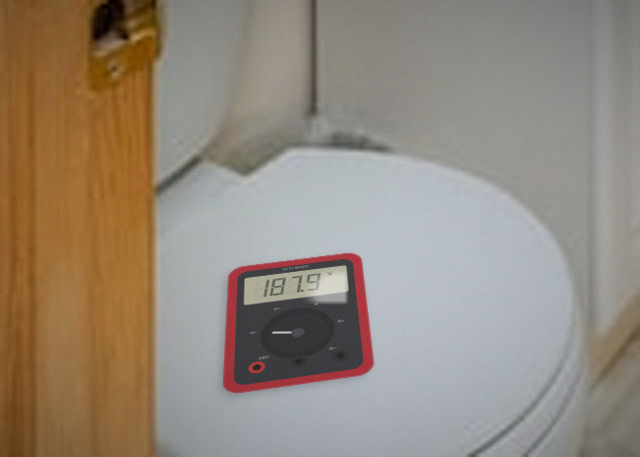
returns 187.9,V
